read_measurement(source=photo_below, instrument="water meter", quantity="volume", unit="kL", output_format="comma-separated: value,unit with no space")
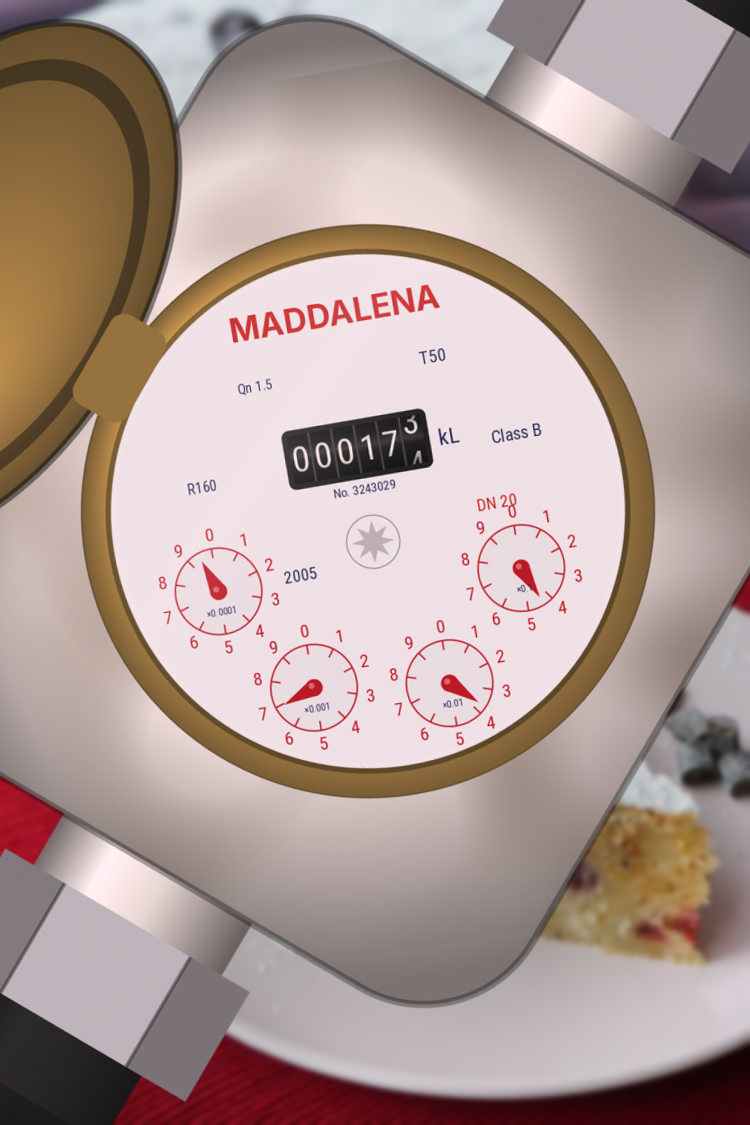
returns 173.4369,kL
